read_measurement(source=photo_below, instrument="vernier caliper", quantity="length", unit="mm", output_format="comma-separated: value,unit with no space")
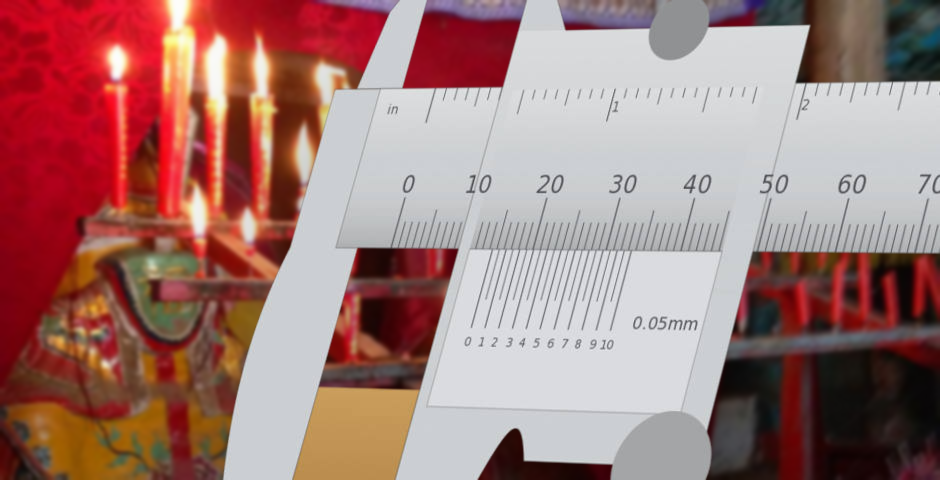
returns 14.4,mm
